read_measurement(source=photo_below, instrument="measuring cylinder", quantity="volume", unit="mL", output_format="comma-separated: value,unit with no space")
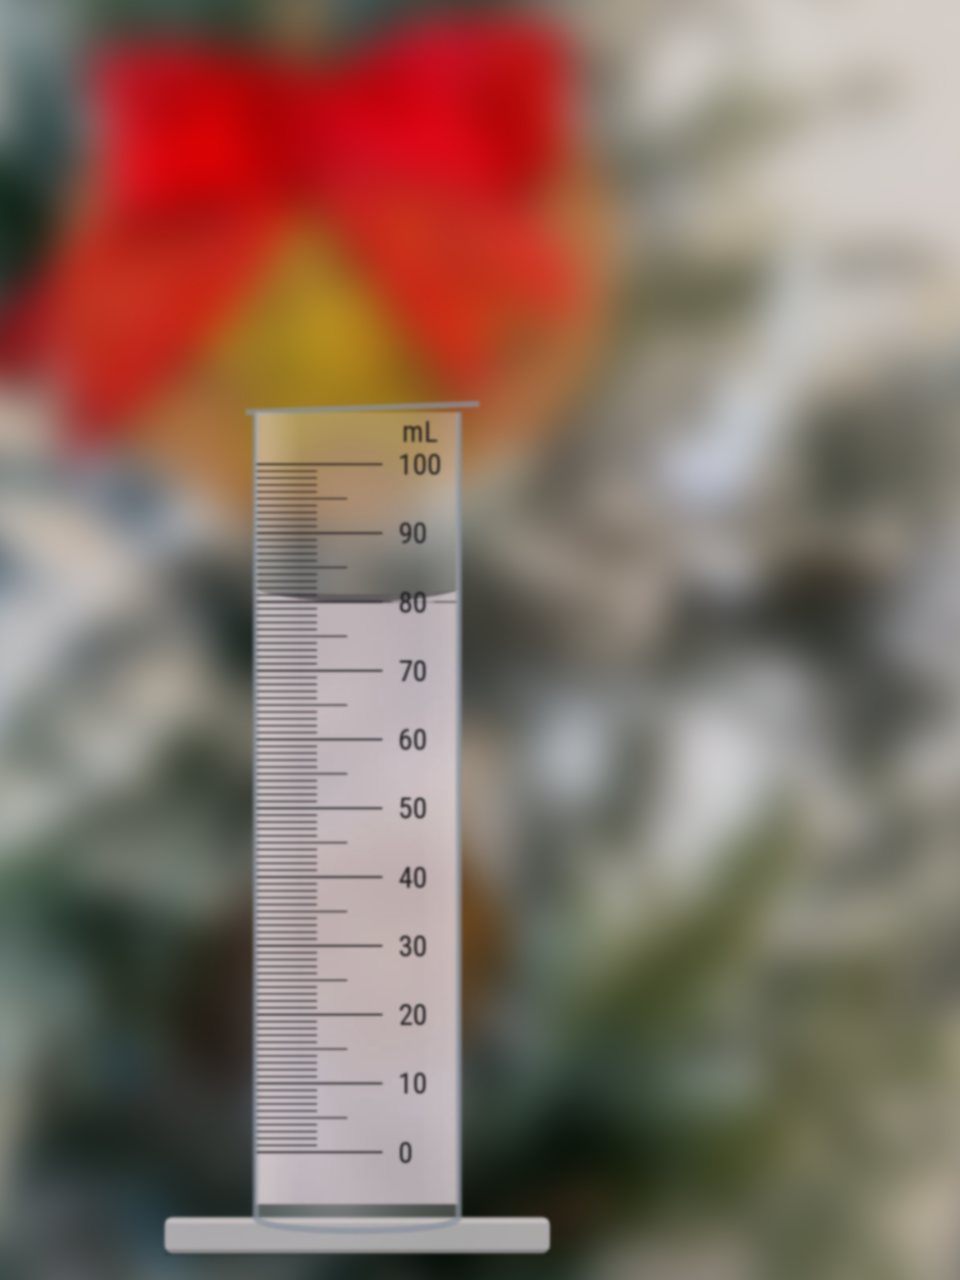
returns 80,mL
